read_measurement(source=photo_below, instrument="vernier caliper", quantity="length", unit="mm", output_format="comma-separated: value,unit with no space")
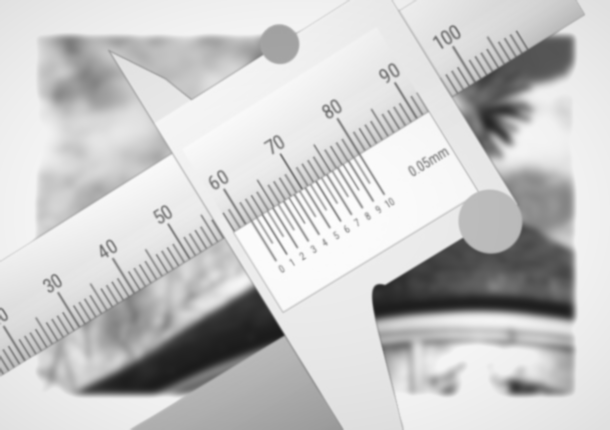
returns 61.0,mm
